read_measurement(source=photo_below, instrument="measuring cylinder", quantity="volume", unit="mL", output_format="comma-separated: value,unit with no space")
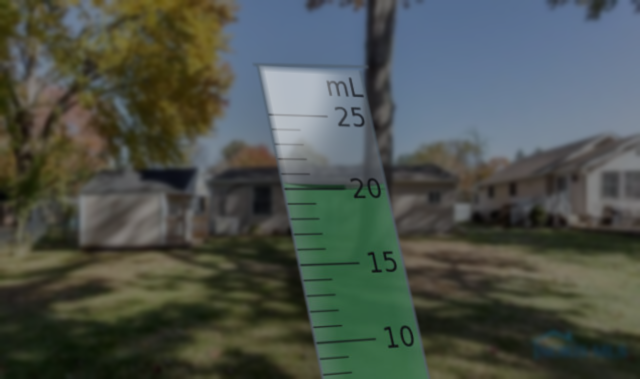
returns 20,mL
